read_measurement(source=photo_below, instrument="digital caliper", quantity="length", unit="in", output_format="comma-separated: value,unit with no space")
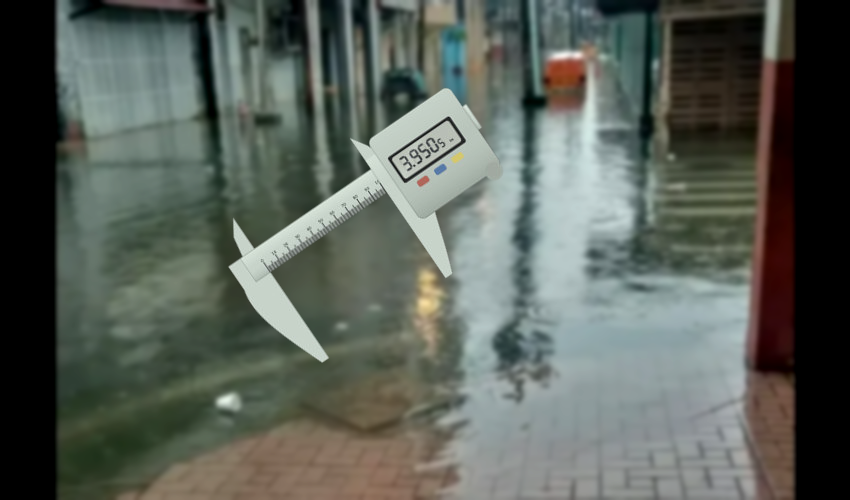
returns 3.9505,in
